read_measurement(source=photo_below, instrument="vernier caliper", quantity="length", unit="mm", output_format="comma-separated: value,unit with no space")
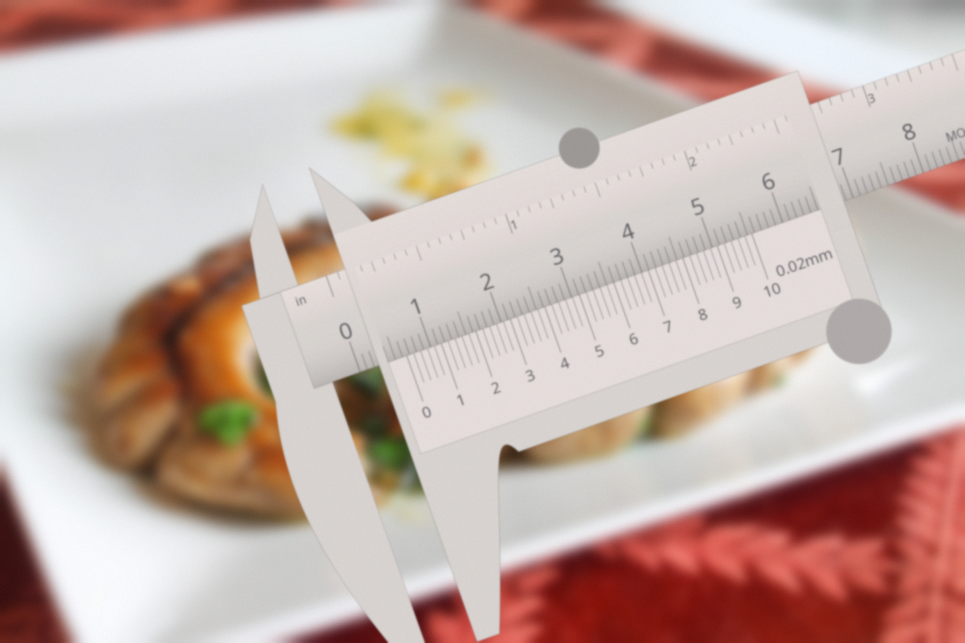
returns 6.6,mm
